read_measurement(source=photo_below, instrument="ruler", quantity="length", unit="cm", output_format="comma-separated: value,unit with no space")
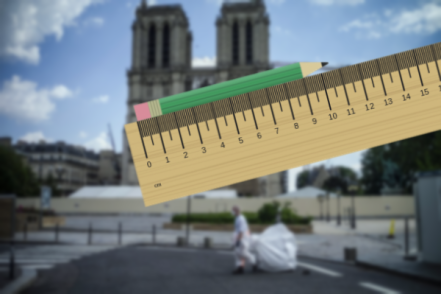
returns 10.5,cm
